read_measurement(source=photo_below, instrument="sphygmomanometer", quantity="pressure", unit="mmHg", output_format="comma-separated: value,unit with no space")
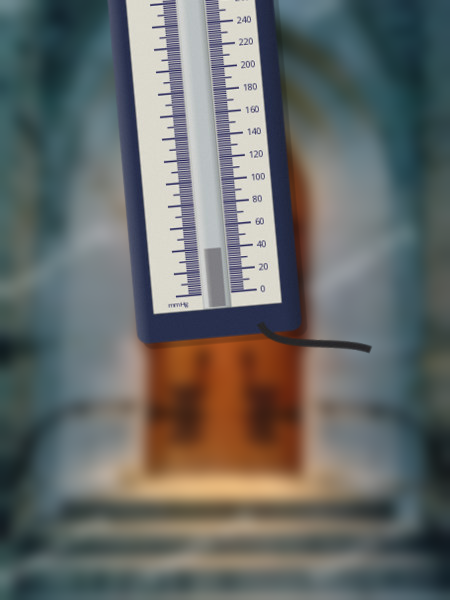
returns 40,mmHg
